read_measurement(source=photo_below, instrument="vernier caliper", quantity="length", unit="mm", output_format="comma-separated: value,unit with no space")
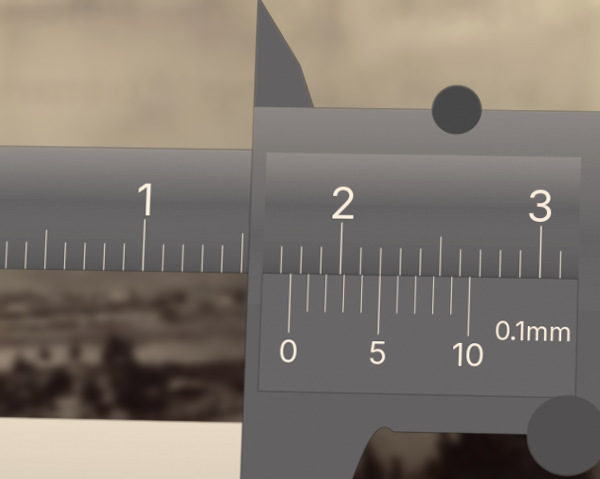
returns 17.5,mm
